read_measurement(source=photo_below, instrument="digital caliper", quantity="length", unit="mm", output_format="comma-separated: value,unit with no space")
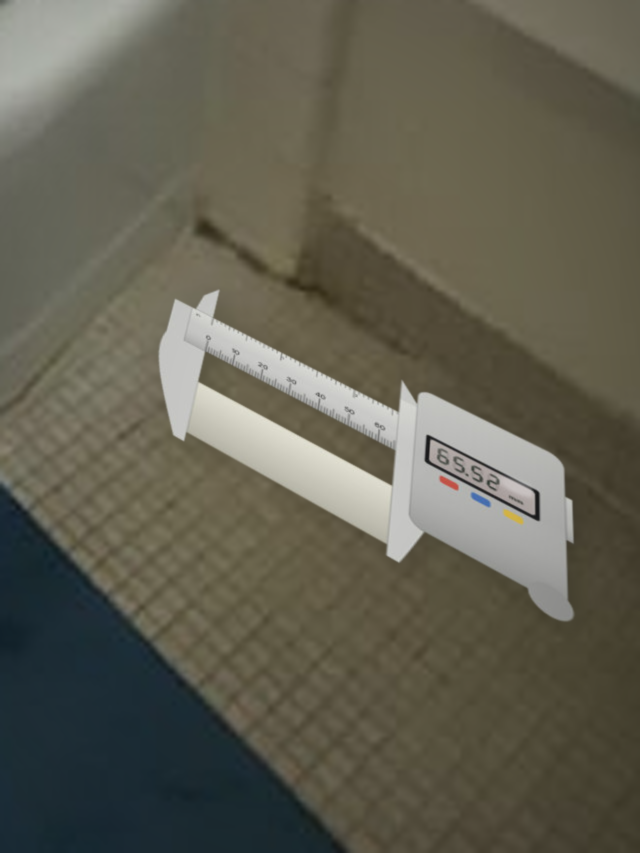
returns 65.52,mm
